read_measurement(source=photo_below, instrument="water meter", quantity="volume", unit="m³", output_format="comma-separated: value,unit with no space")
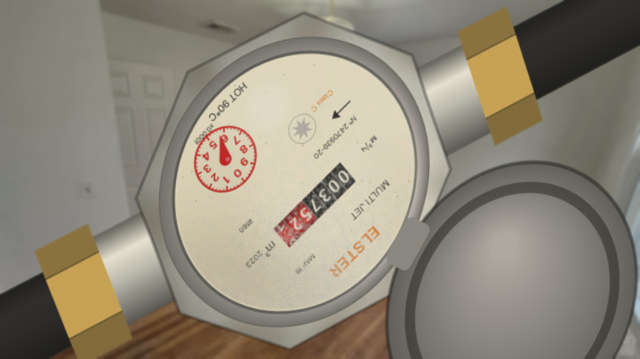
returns 37.5205,m³
